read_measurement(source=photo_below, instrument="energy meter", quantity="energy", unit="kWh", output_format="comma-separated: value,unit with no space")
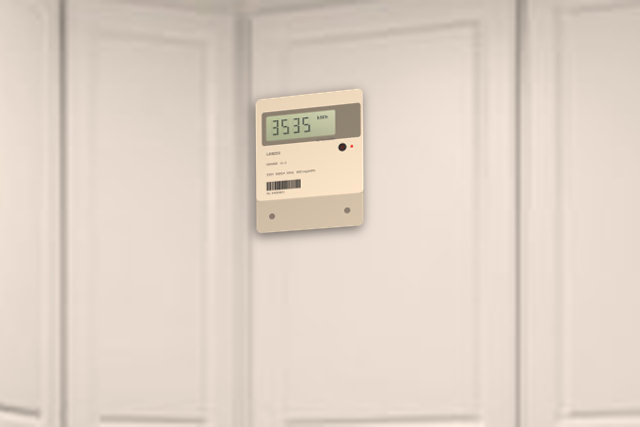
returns 3535,kWh
